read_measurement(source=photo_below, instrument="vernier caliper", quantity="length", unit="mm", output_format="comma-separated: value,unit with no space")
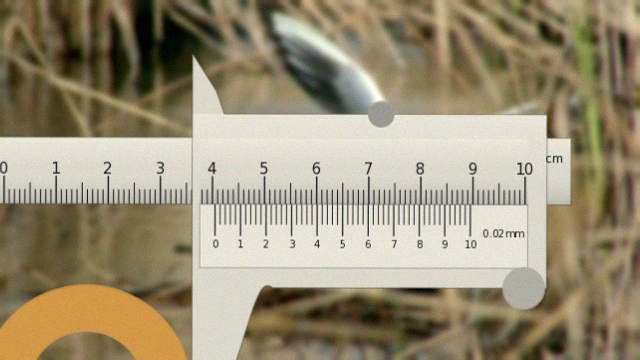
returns 40.5,mm
